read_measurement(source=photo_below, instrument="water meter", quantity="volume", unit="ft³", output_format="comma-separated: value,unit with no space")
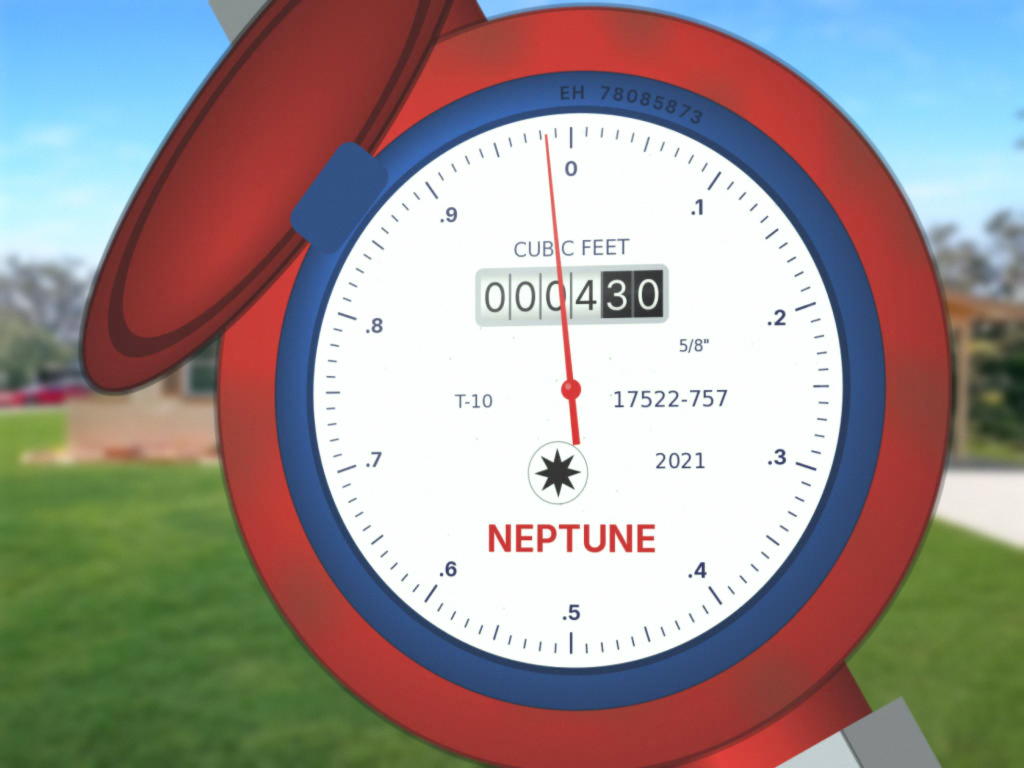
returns 429.98,ft³
